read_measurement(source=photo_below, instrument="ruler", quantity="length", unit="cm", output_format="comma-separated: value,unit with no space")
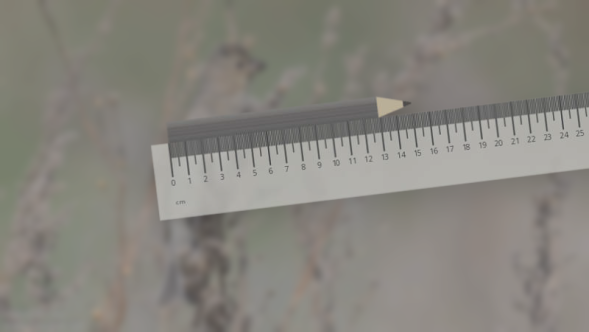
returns 15,cm
